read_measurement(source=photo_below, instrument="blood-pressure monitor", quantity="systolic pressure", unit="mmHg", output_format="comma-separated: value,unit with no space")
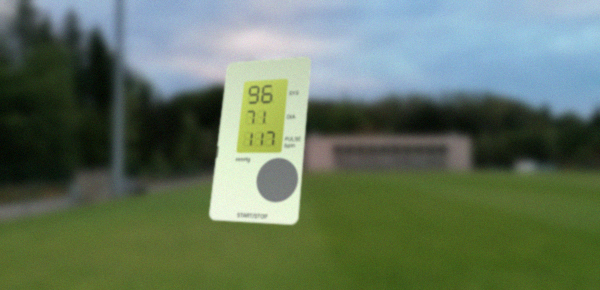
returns 96,mmHg
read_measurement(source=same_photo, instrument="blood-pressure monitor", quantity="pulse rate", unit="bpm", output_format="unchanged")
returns 117,bpm
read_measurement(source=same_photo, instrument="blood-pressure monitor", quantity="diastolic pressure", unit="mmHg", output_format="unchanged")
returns 71,mmHg
